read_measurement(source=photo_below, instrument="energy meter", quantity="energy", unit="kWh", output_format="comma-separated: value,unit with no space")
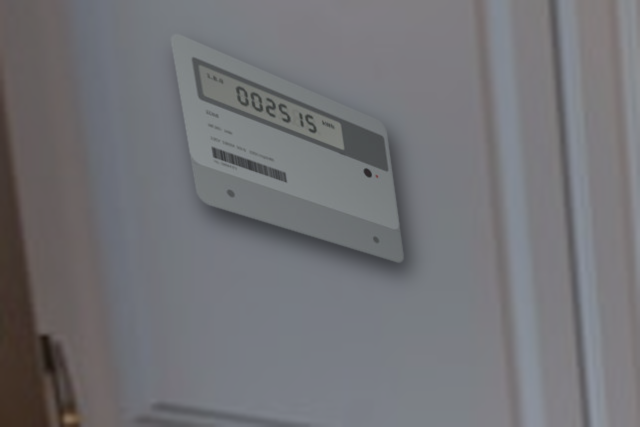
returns 2515,kWh
